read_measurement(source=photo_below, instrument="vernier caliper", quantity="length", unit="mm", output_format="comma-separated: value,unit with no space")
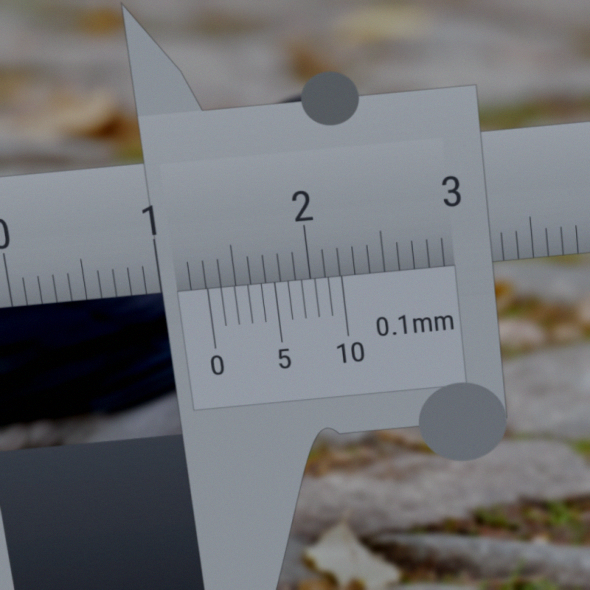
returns 13.1,mm
